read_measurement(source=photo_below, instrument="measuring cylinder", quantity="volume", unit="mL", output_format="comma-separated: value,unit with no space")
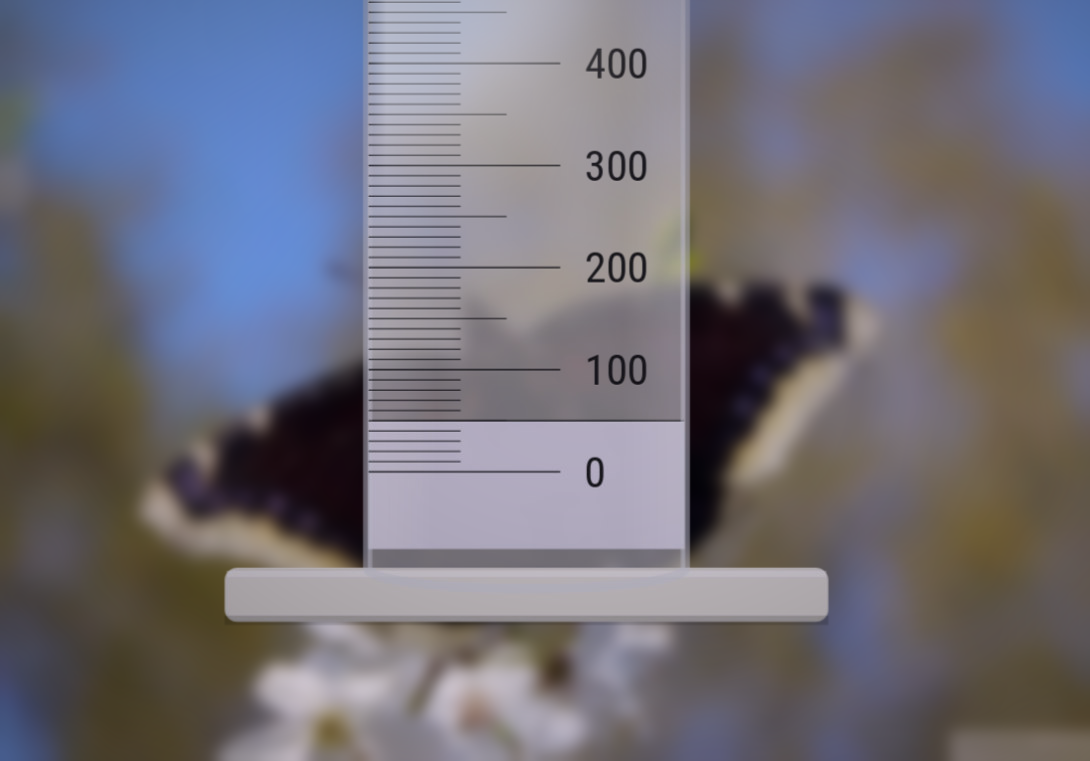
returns 50,mL
